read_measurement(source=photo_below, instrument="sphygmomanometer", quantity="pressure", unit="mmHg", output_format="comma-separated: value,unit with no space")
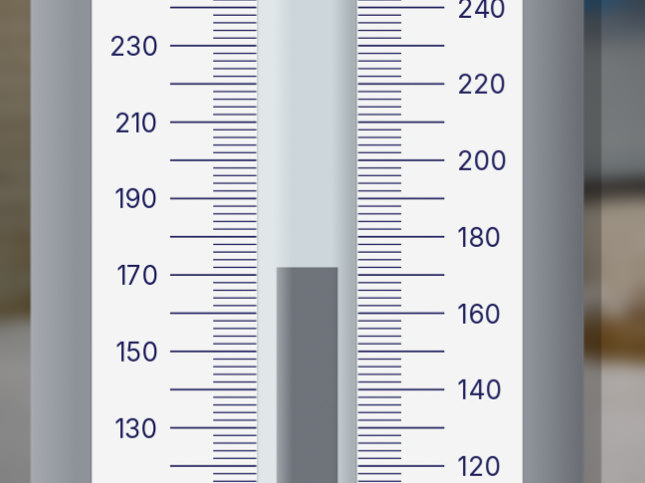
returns 172,mmHg
